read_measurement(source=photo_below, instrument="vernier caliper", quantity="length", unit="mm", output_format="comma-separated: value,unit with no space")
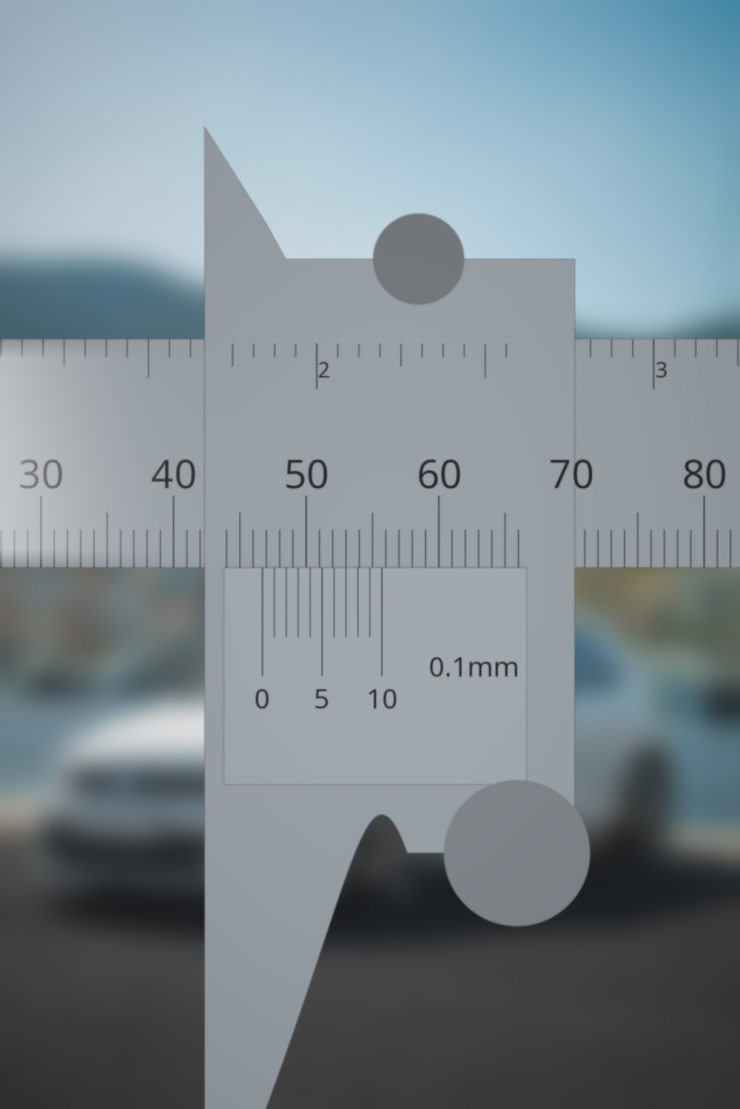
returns 46.7,mm
